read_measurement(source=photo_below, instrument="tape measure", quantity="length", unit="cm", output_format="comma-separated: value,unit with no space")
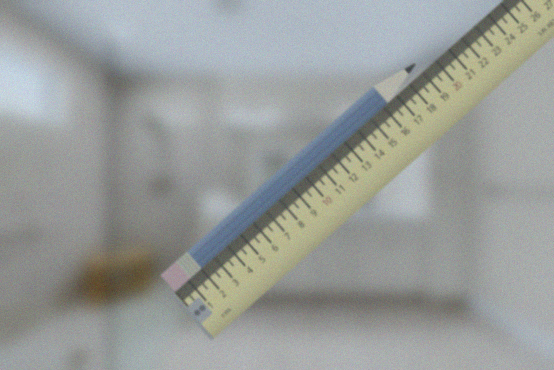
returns 19,cm
